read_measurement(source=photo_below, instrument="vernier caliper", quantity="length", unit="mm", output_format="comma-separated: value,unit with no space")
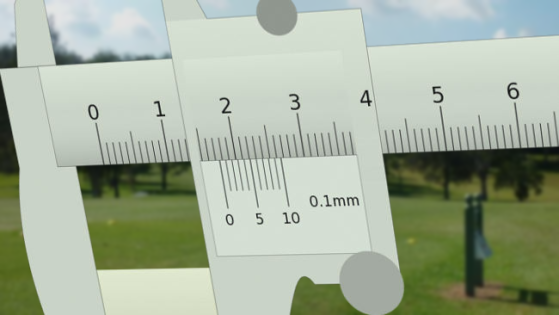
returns 17.6,mm
